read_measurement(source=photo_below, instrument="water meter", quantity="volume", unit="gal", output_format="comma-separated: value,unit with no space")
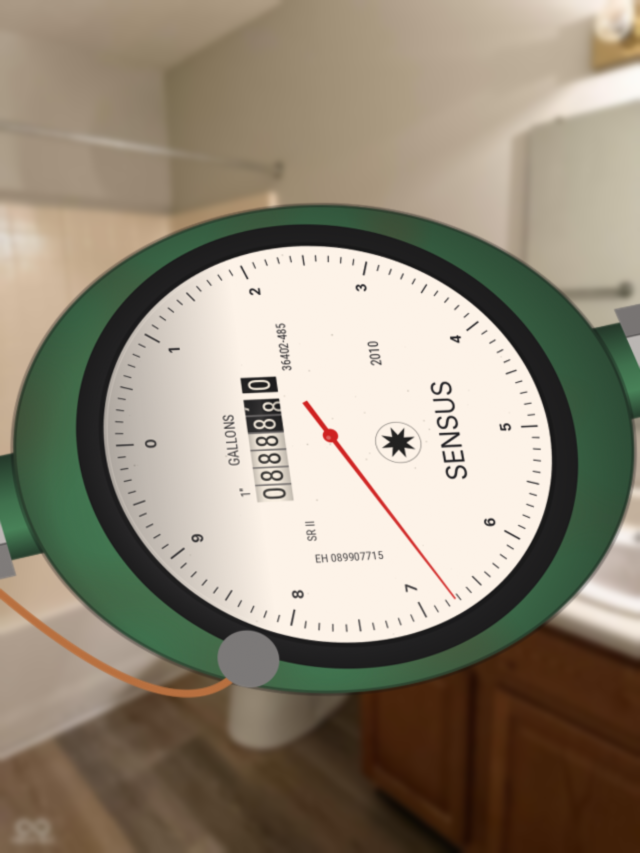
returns 888876.7,gal
